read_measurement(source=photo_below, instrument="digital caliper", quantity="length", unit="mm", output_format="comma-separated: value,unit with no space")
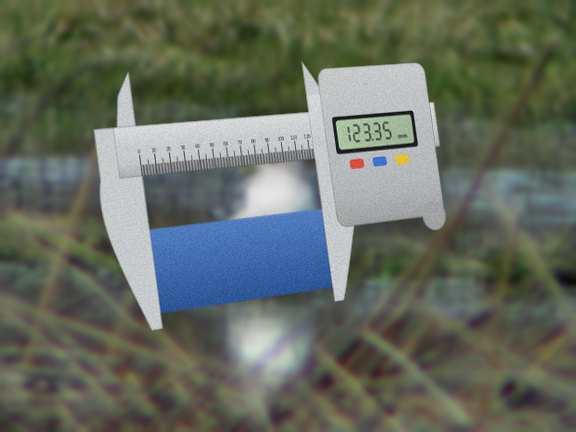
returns 123.35,mm
